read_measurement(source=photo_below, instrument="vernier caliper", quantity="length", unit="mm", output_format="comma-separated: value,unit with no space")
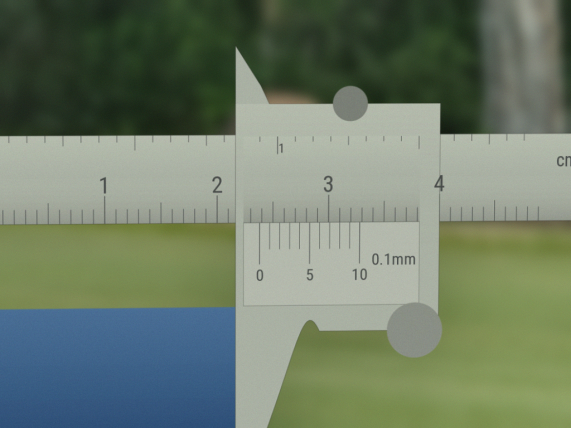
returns 23.8,mm
